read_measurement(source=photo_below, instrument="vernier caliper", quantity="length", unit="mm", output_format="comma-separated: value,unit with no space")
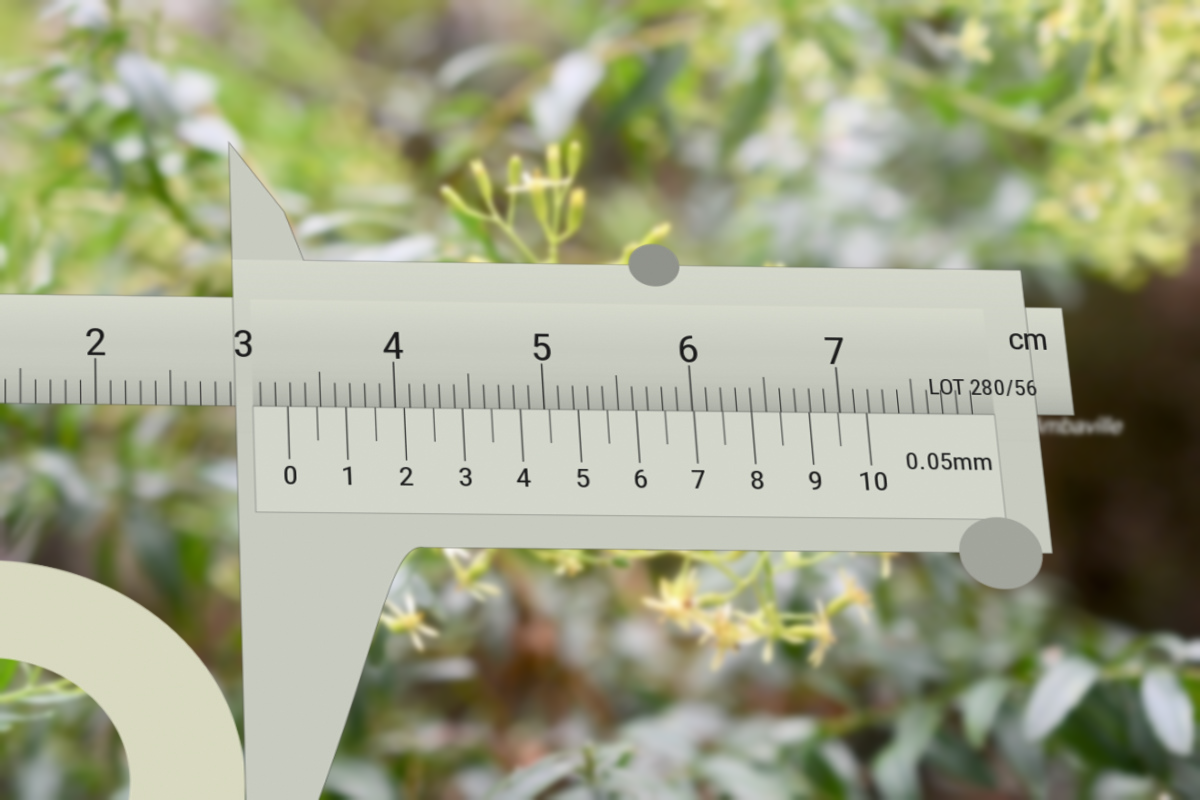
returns 32.8,mm
